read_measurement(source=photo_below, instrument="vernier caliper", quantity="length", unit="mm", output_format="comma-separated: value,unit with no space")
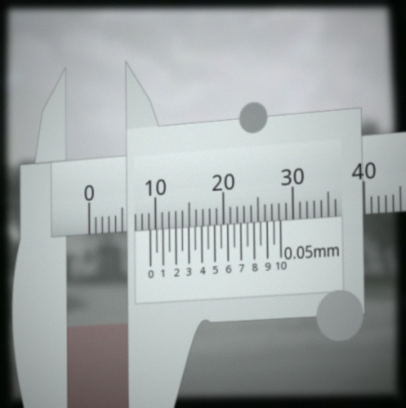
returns 9.2,mm
